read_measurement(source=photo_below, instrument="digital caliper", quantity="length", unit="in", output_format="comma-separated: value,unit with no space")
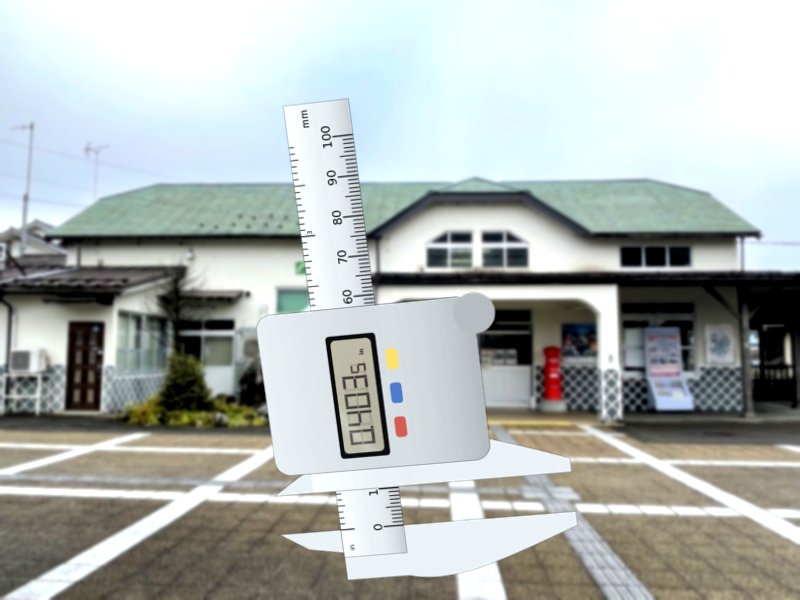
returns 0.4035,in
